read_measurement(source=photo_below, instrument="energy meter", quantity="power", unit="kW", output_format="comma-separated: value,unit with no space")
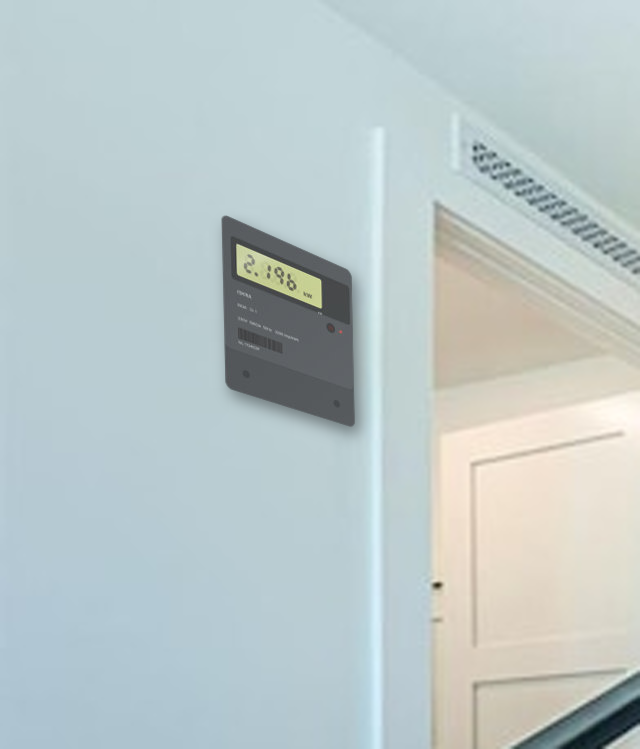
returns 2.196,kW
